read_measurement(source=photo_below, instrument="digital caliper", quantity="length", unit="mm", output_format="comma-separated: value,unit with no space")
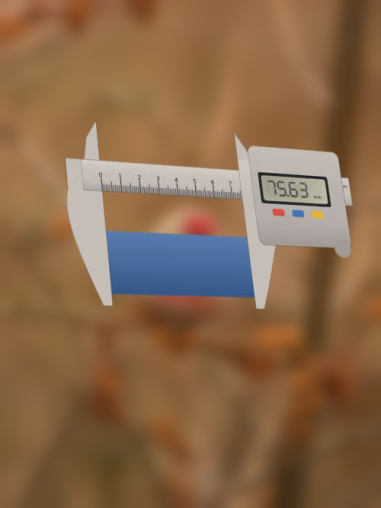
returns 75.63,mm
